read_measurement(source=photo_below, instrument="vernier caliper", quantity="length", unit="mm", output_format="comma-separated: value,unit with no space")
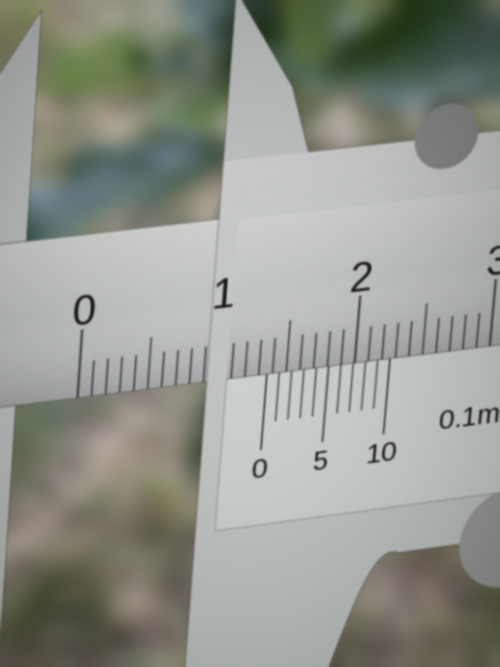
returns 13.6,mm
